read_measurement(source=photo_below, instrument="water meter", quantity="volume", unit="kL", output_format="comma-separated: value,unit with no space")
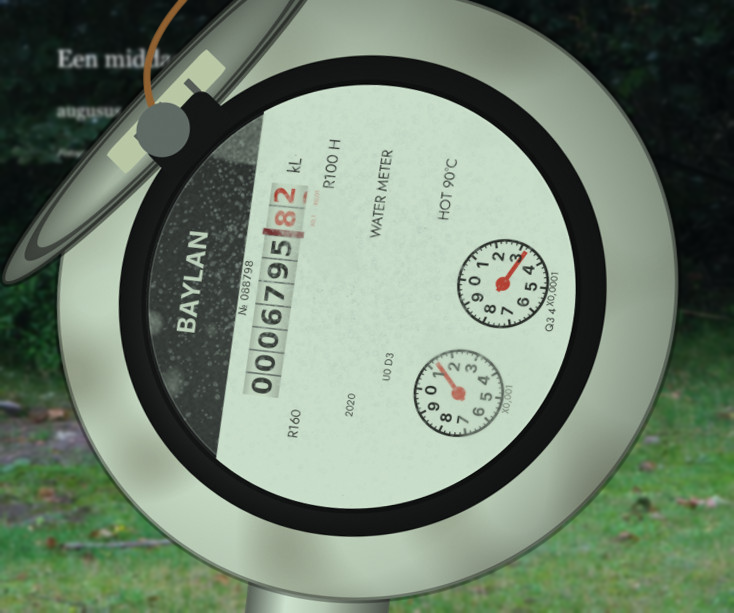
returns 6795.8213,kL
